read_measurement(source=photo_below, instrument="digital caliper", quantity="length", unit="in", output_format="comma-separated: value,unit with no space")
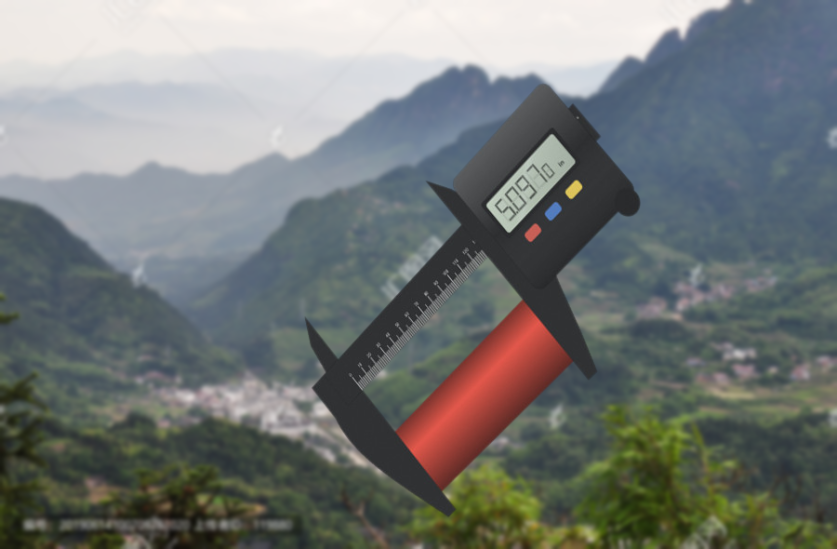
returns 5.0970,in
